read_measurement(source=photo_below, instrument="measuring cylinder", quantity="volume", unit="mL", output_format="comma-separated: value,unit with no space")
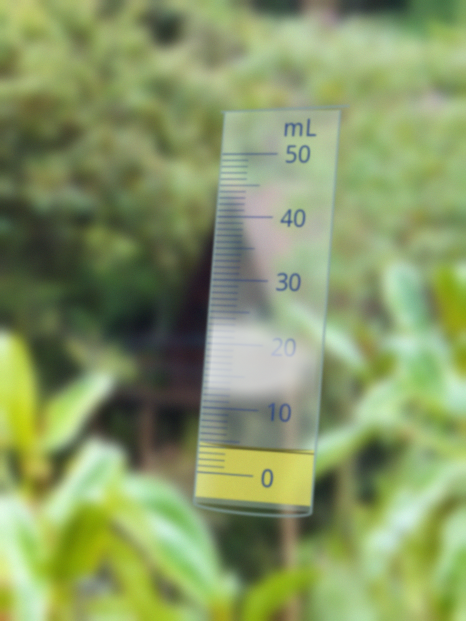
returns 4,mL
